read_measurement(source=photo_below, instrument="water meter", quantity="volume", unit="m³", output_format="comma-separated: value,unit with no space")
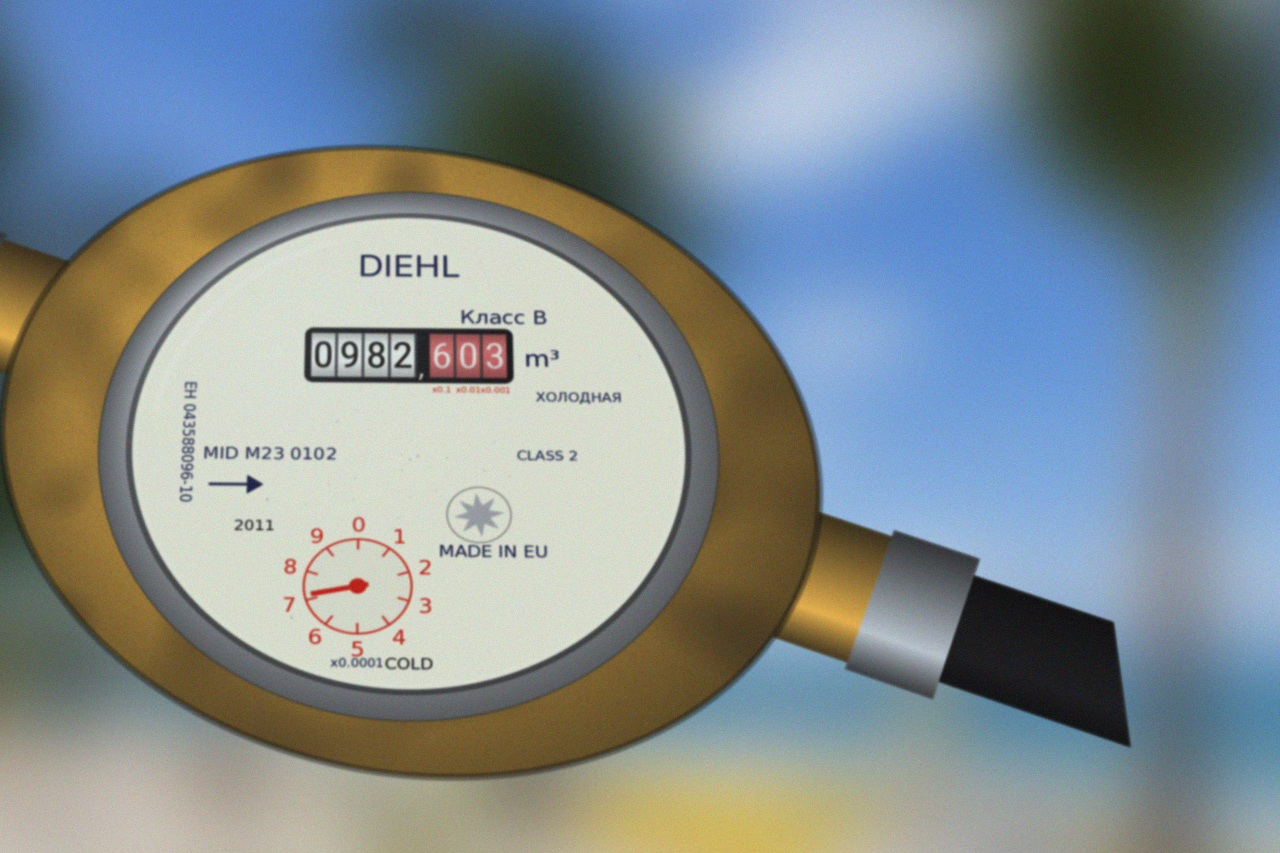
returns 982.6037,m³
